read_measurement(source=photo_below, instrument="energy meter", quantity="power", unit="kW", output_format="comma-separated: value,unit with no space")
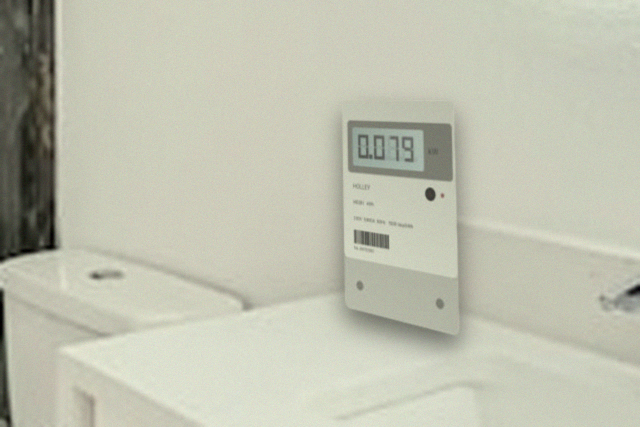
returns 0.079,kW
